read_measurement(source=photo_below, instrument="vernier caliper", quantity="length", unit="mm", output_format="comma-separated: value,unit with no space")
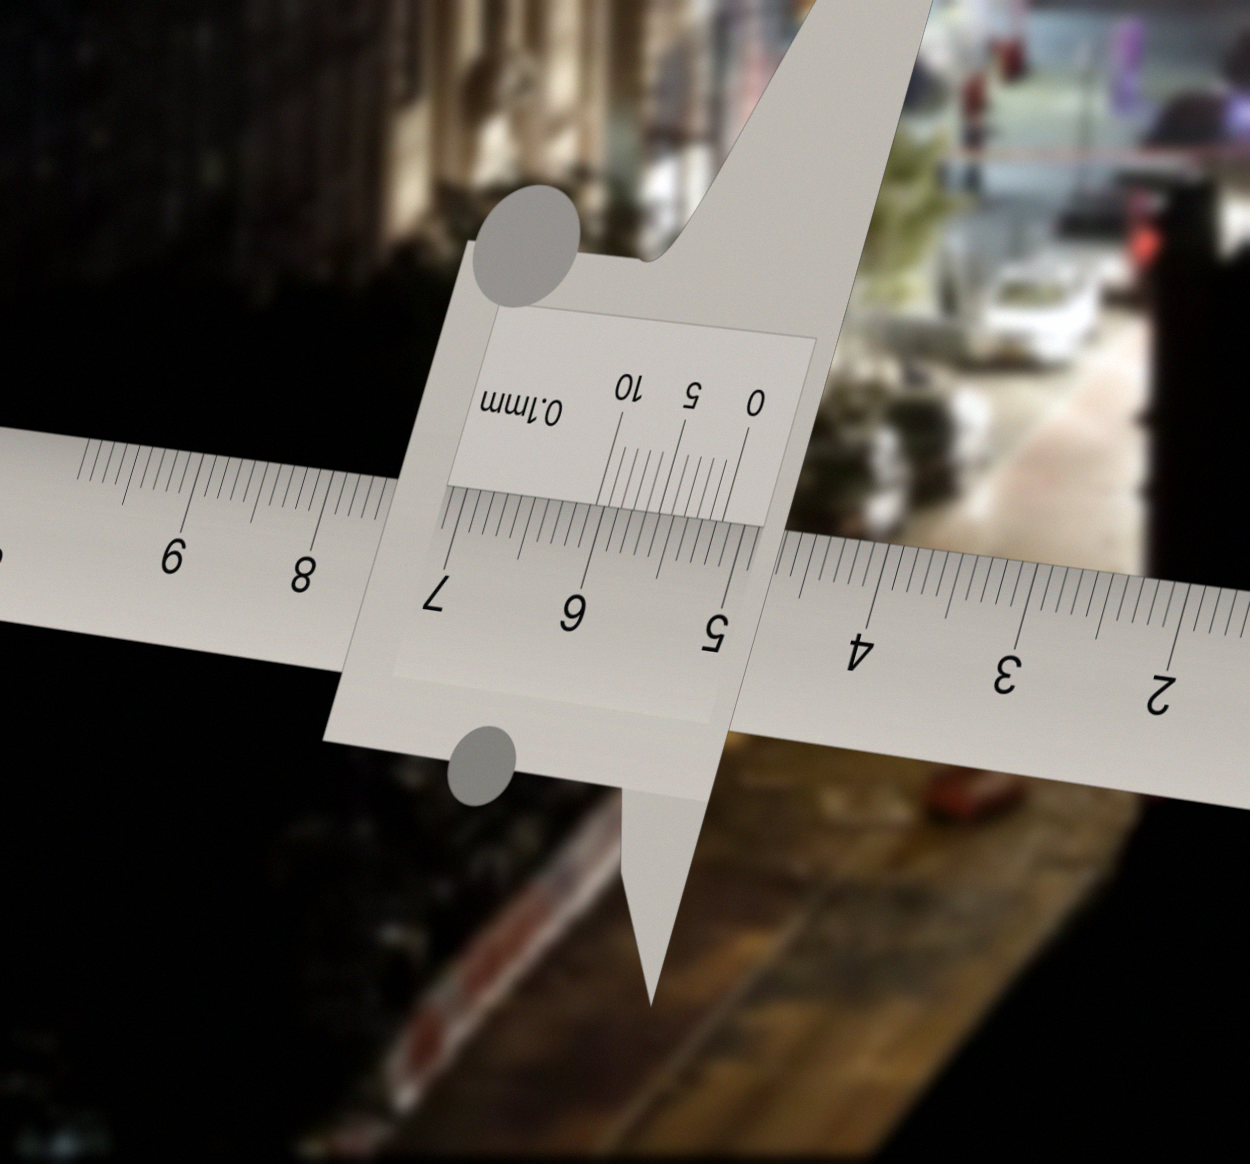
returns 51.6,mm
